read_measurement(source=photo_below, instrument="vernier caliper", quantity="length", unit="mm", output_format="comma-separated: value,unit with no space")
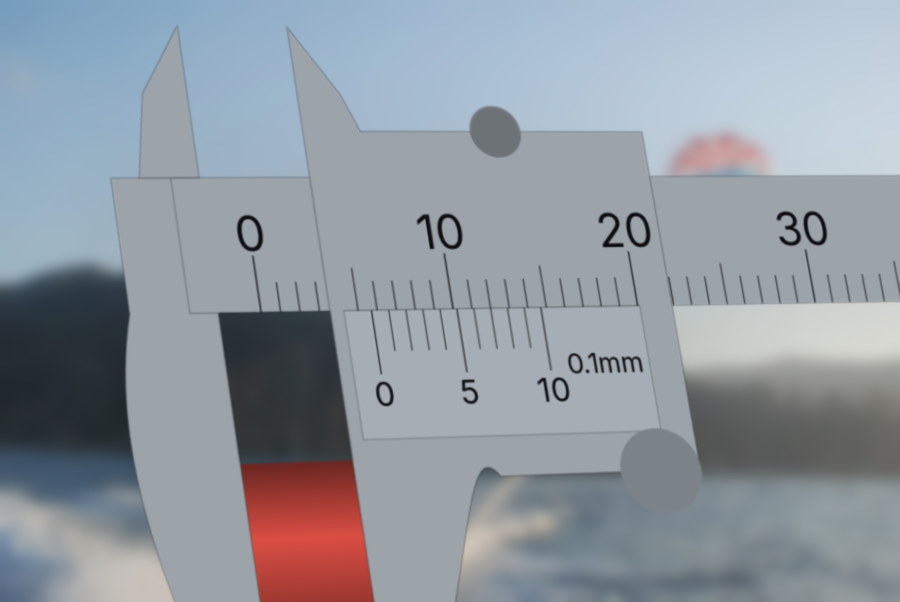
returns 5.7,mm
